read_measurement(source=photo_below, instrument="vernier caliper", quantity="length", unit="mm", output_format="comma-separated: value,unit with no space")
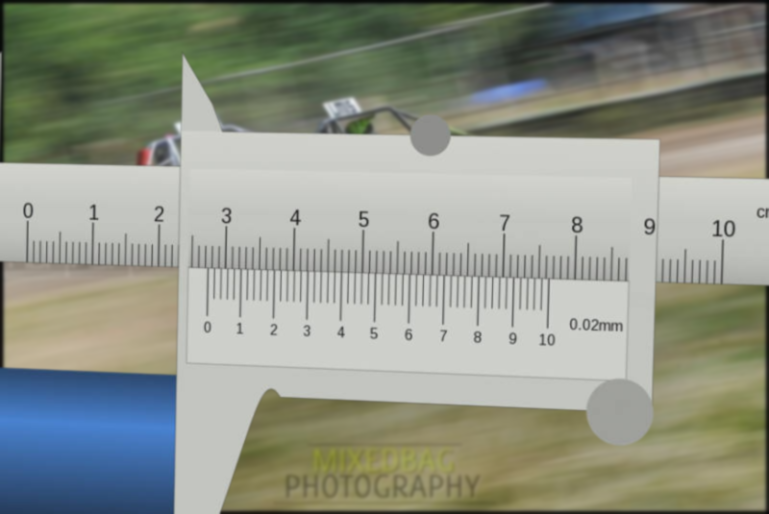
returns 27.4,mm
